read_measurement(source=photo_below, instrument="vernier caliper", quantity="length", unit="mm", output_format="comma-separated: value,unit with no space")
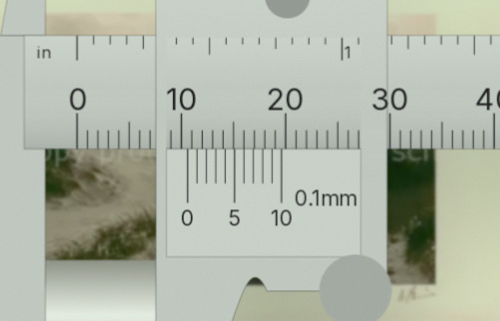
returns 10.6,mm
